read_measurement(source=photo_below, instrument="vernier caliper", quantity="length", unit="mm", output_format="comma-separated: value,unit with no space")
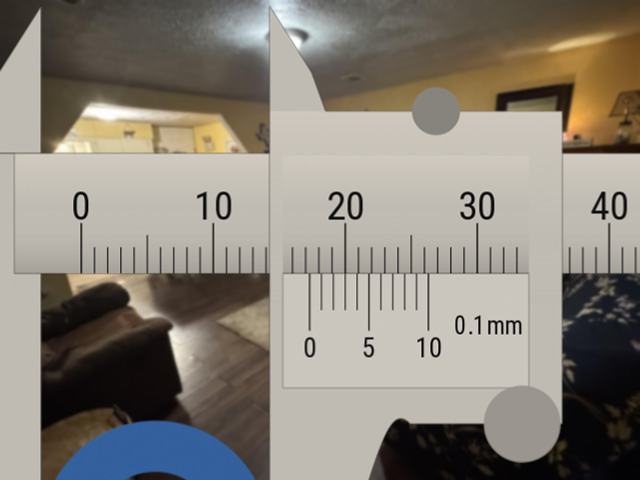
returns 17.3,mm
